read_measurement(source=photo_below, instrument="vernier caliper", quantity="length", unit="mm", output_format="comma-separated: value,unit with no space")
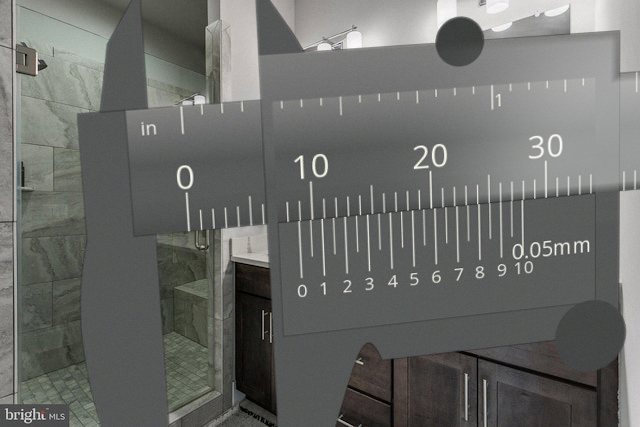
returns 8.9,mm
